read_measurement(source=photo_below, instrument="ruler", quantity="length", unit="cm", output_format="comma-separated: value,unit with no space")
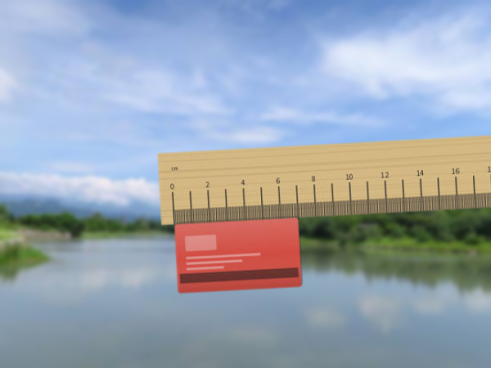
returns 7,cm
